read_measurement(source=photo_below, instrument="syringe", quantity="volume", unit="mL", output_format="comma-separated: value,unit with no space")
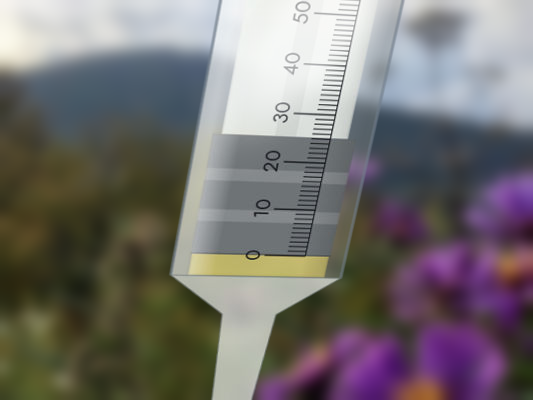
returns 0,mL
